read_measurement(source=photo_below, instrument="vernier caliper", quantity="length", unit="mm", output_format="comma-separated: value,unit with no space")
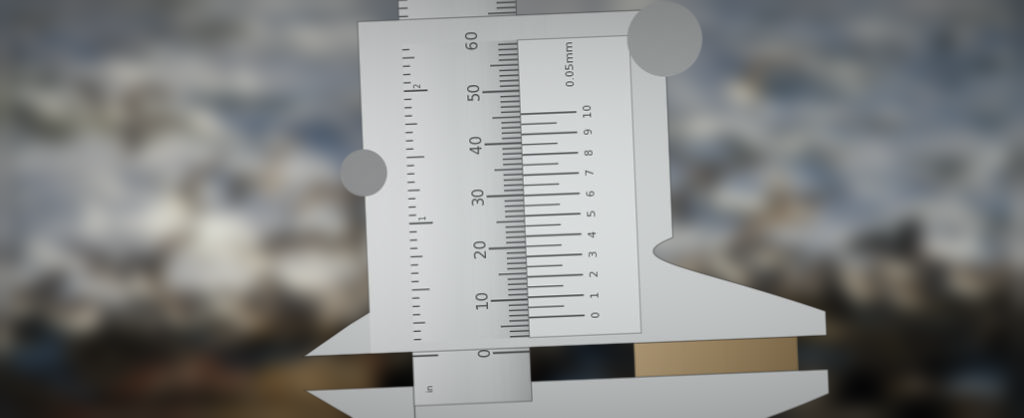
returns 6.5,mm
